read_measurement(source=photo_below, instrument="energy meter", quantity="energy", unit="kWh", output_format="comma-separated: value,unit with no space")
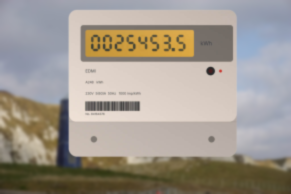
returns 25453.5,kWh
